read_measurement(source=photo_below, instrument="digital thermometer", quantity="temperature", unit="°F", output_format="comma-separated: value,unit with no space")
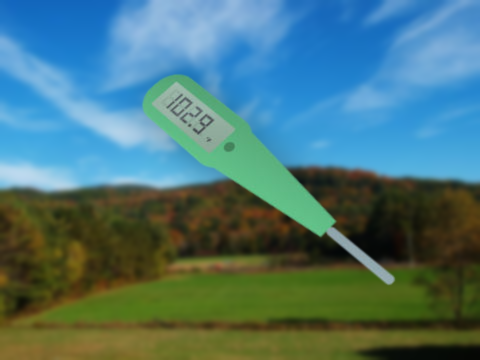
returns 102.9,°F
